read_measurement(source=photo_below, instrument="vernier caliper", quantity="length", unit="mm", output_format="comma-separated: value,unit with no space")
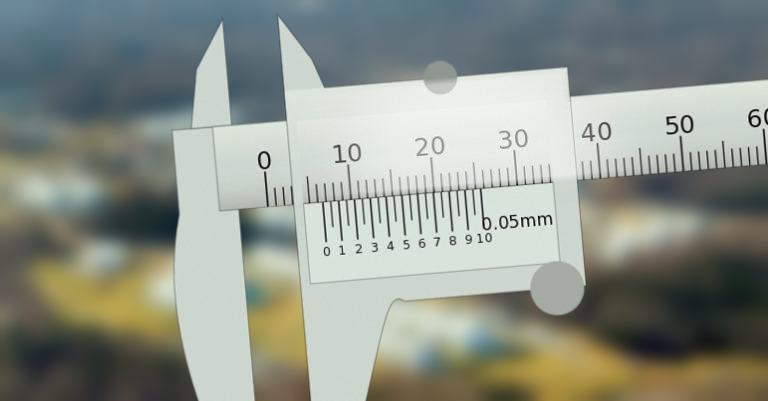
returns 6.6,mm
